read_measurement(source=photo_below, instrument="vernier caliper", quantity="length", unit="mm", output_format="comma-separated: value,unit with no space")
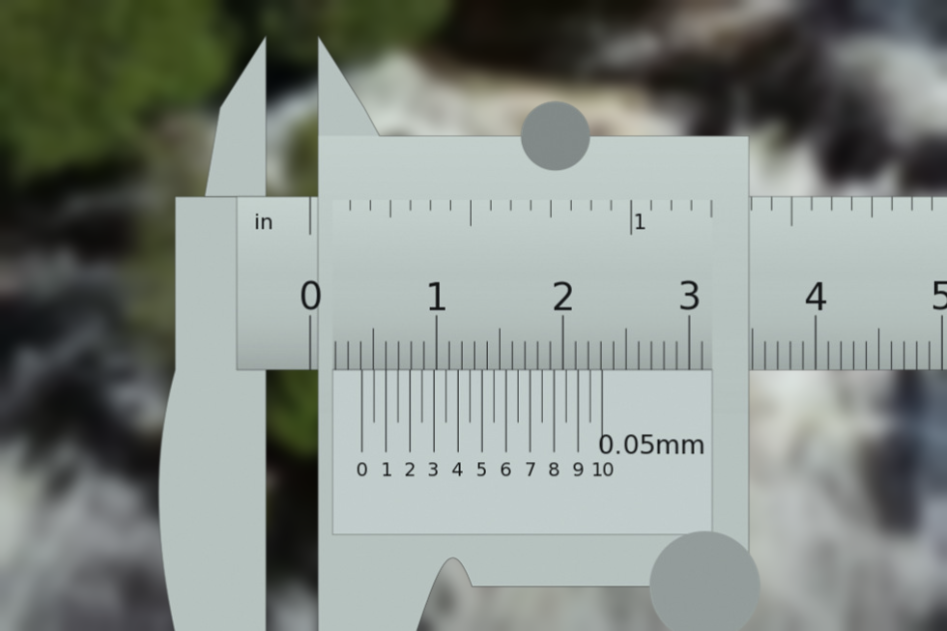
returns 4.1,mm
